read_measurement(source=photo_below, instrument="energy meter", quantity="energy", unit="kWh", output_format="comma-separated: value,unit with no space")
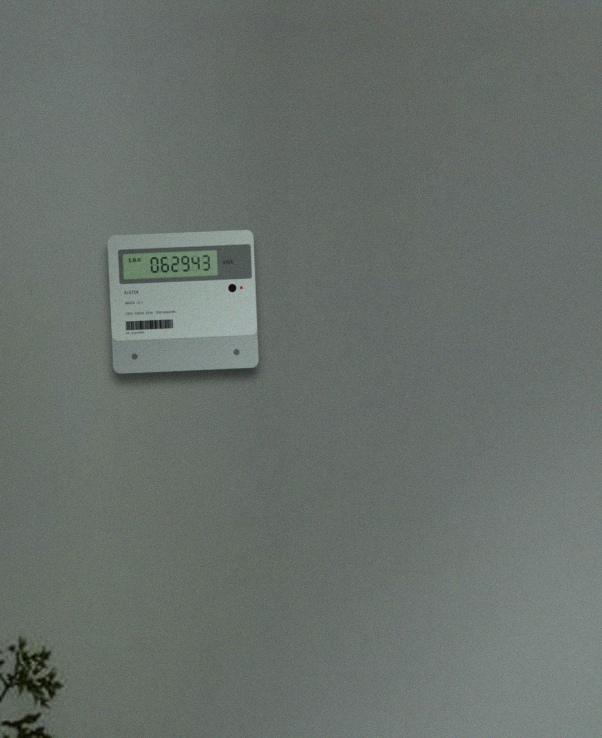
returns 62943,kWh
